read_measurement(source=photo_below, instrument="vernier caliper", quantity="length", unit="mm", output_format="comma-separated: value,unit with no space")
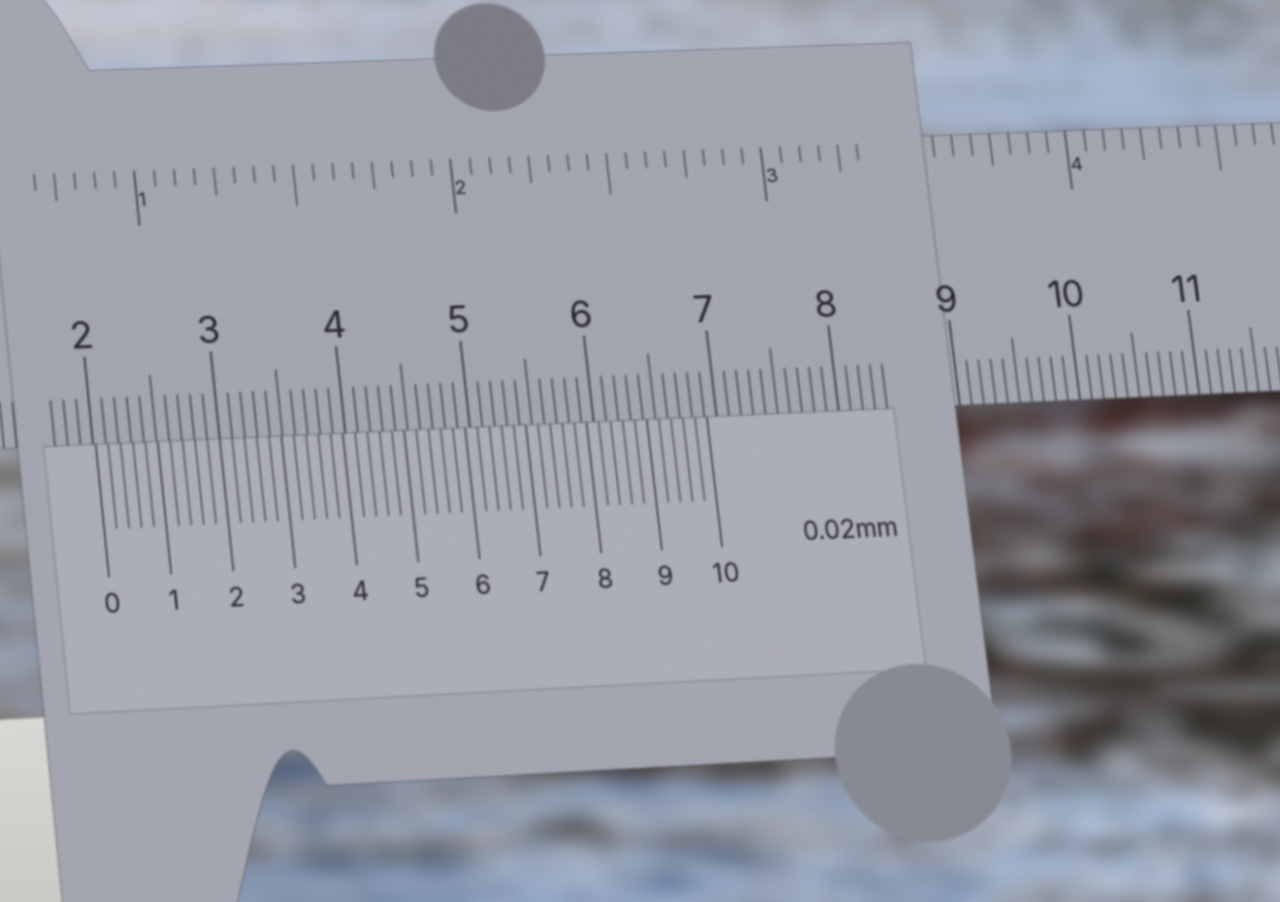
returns 20.2,mm
